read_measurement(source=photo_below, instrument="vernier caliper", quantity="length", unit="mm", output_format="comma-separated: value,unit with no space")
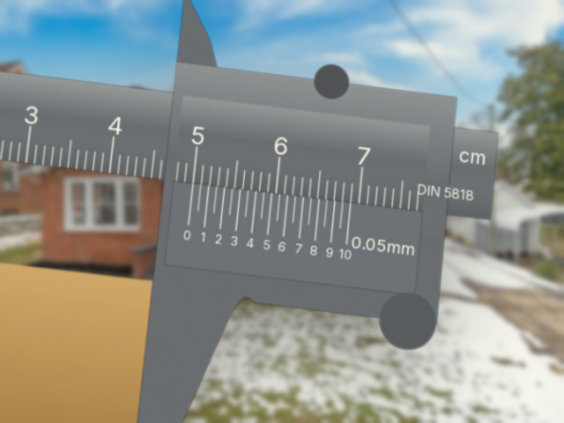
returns 50.0,mm
